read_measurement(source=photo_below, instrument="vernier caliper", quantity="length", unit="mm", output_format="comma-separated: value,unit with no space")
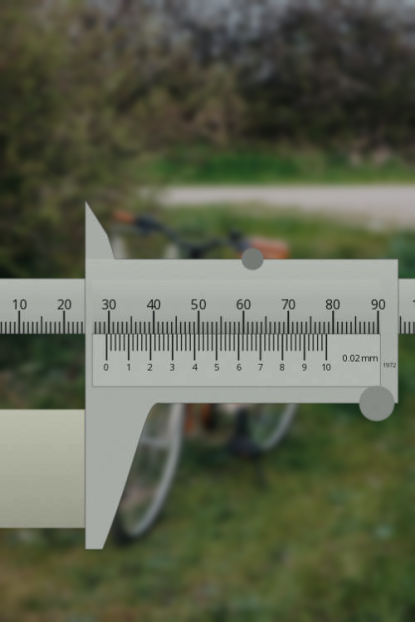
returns 29.5,mm
